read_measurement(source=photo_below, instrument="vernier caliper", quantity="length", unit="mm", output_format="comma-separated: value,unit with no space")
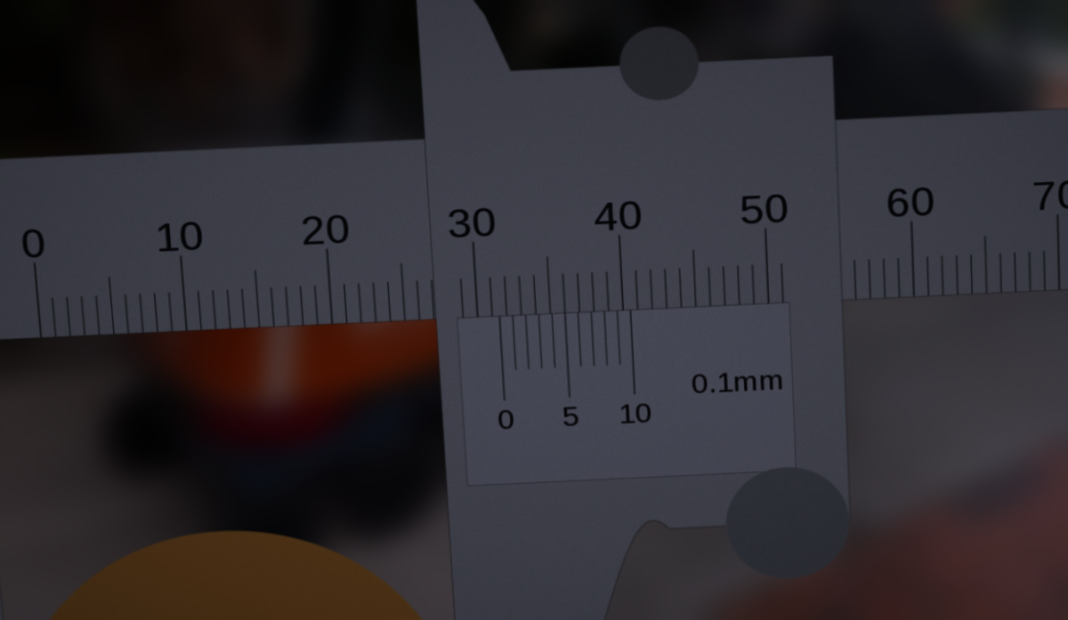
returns 31.5,mm
